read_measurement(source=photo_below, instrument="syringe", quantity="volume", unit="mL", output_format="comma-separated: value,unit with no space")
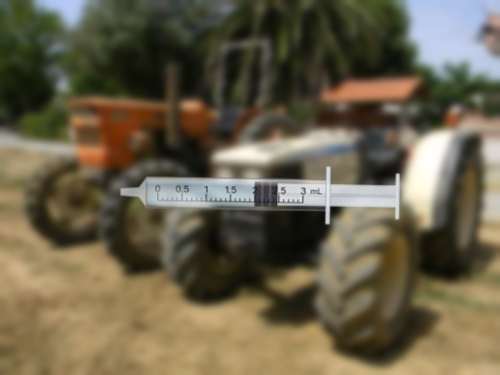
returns 2,mL
